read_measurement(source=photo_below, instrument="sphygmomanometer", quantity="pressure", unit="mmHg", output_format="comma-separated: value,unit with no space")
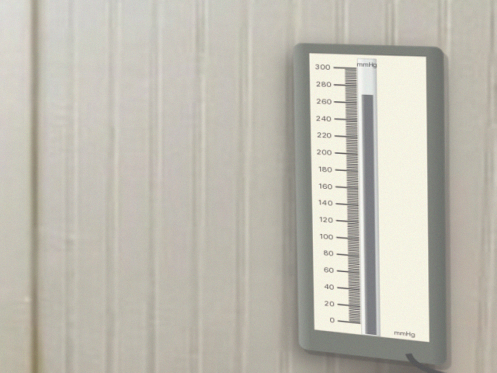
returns 270,mmHg
